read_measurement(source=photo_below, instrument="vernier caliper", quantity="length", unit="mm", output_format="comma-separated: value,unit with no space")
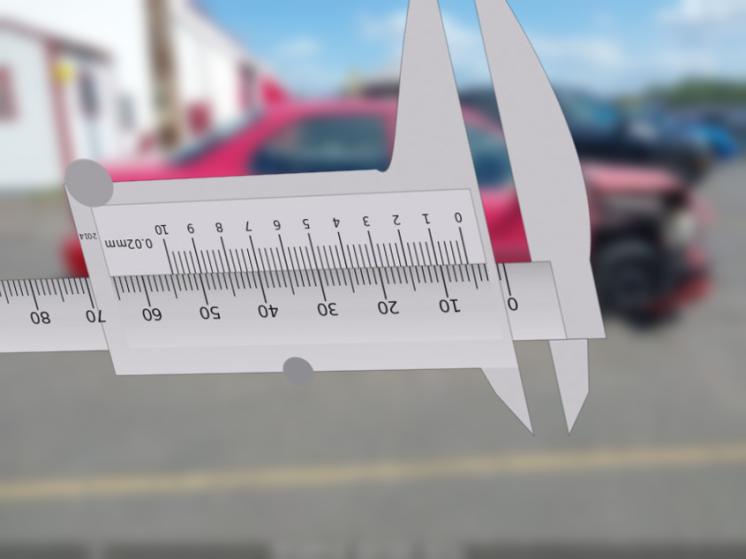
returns 5.6,mm
